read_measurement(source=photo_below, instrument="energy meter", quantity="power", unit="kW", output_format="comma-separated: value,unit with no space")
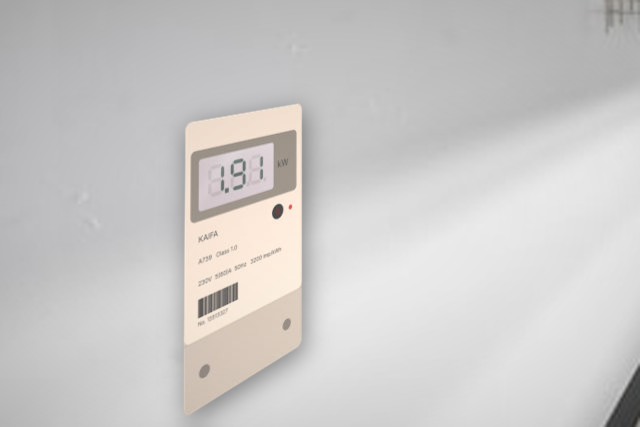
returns 1.91,kW
